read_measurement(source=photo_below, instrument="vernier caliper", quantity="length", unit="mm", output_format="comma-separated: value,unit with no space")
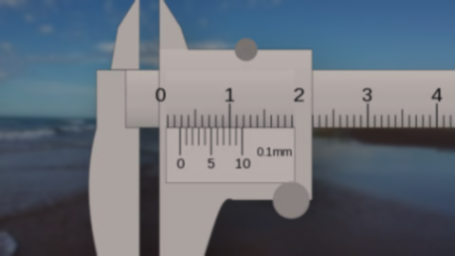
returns 2.8,mm
